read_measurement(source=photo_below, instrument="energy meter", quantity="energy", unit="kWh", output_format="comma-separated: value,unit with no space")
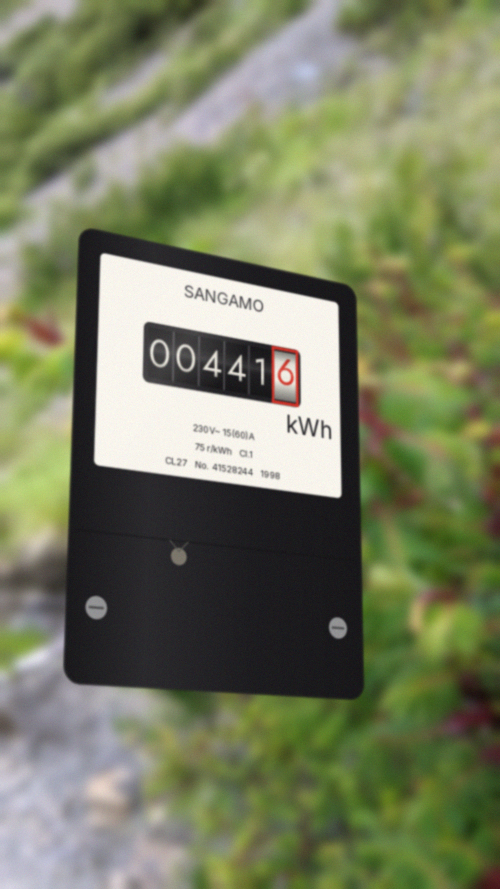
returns 441.6,kWh
